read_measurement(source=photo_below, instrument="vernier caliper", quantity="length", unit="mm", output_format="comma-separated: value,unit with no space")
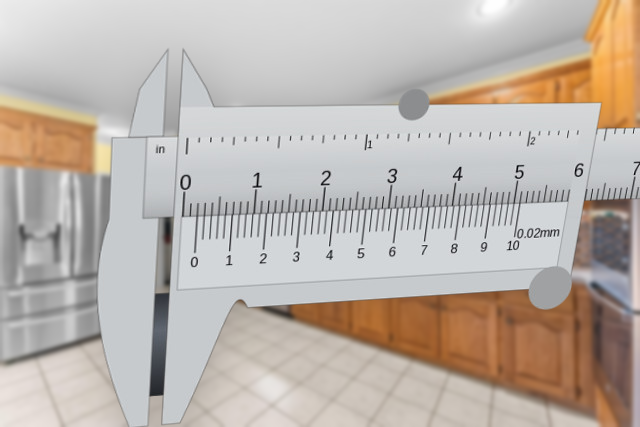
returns 2.0,mm
